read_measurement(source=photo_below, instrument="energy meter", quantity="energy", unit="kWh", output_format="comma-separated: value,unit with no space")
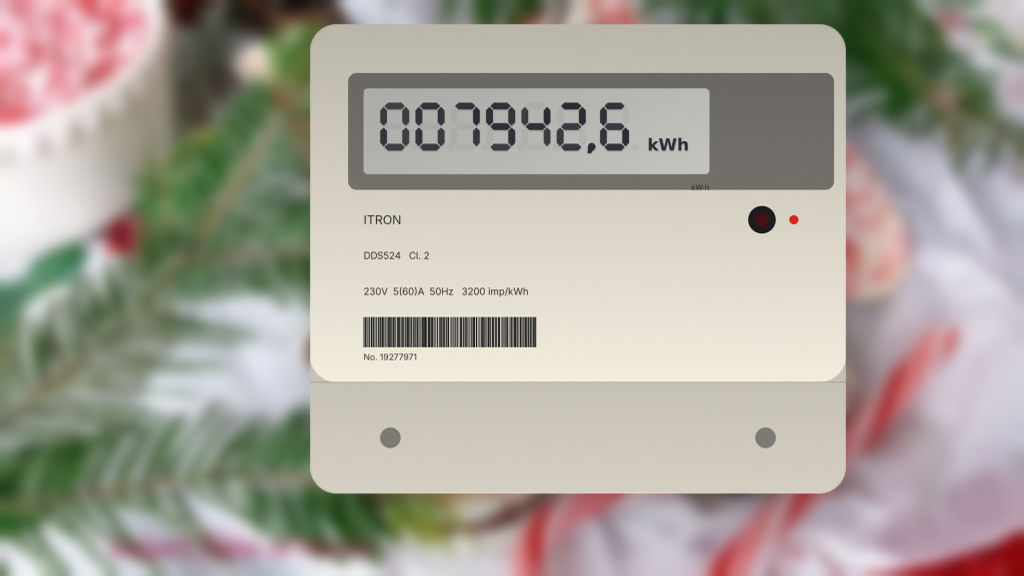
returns 7942.6,kWh
